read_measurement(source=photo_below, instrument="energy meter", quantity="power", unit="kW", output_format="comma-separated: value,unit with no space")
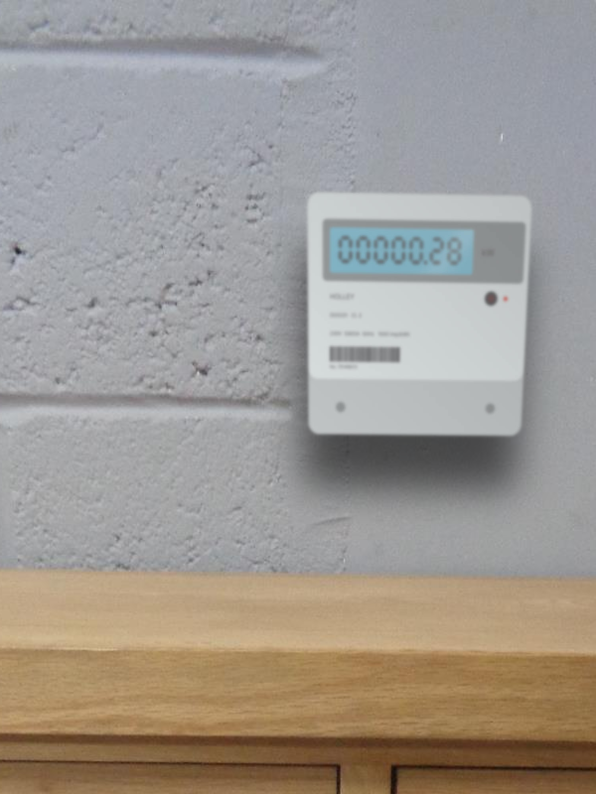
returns 0.28,kW
